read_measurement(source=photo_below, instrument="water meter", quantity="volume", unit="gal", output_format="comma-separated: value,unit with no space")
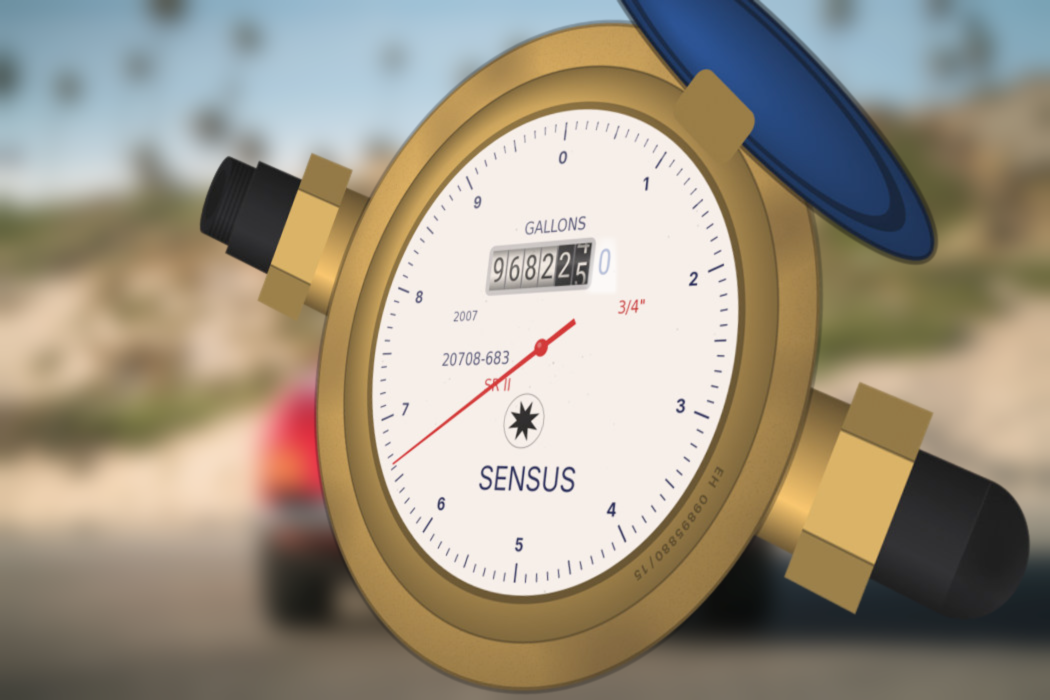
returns 9682246.6,gal
